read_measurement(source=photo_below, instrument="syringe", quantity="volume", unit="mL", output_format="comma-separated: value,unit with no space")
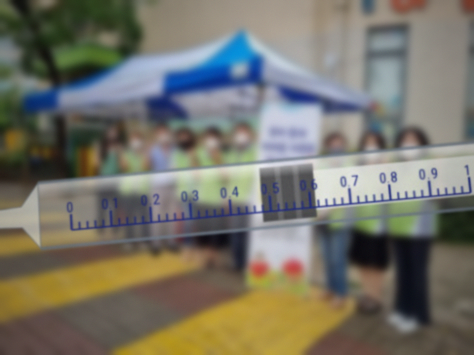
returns 0.48,mL
